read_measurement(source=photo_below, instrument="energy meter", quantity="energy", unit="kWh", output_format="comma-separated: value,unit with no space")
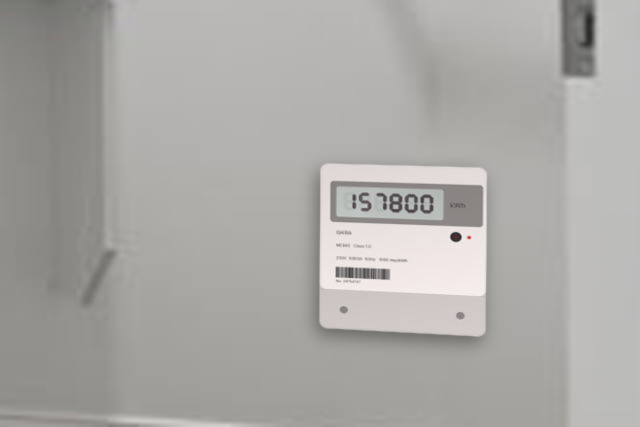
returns 157800,kWh
